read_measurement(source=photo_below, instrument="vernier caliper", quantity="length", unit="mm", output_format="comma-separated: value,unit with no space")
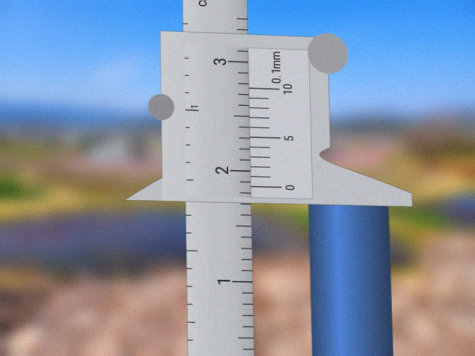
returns 18.6,mm
